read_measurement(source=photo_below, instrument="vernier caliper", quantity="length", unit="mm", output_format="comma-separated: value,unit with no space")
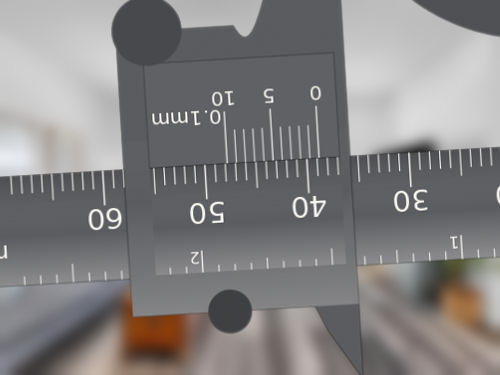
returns 38.8,mm
